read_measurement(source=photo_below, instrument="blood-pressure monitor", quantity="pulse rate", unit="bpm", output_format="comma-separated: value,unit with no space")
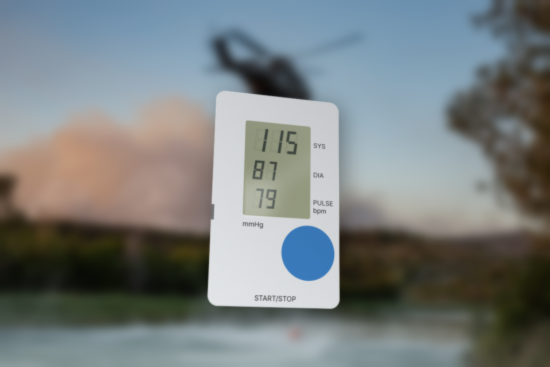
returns 79,bpm
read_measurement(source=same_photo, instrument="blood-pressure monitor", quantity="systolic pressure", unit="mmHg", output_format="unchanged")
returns 115,mmHg
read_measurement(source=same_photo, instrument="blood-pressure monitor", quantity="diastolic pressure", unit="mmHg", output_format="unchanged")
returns 87,mmHg
